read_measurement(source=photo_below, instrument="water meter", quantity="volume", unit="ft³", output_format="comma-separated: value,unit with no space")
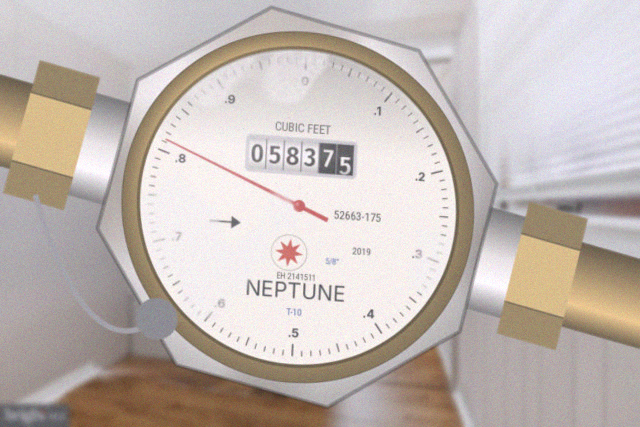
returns 58374.81,ft³
